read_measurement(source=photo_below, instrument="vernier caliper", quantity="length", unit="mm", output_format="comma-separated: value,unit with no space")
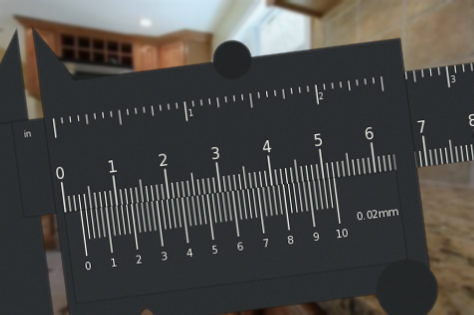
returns 3.0,mm
